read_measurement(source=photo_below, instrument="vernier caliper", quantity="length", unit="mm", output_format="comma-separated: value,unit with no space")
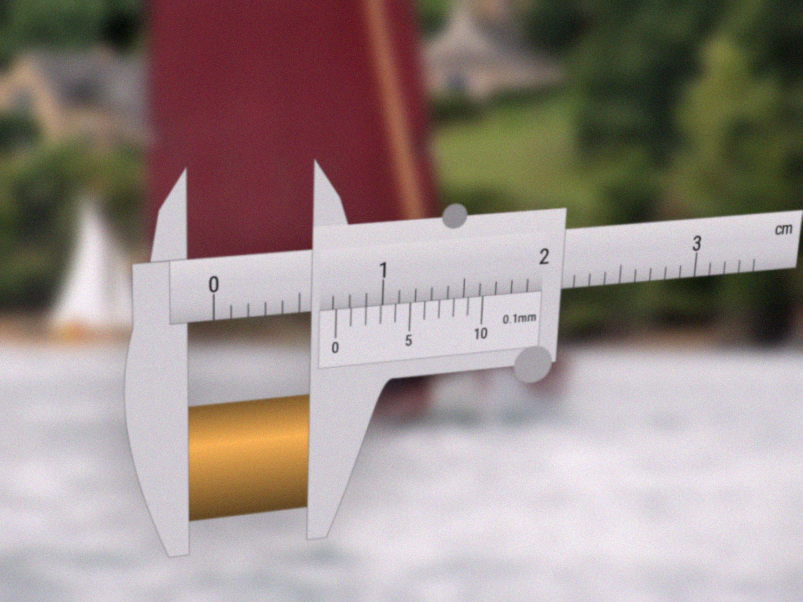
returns 7.2,mm
